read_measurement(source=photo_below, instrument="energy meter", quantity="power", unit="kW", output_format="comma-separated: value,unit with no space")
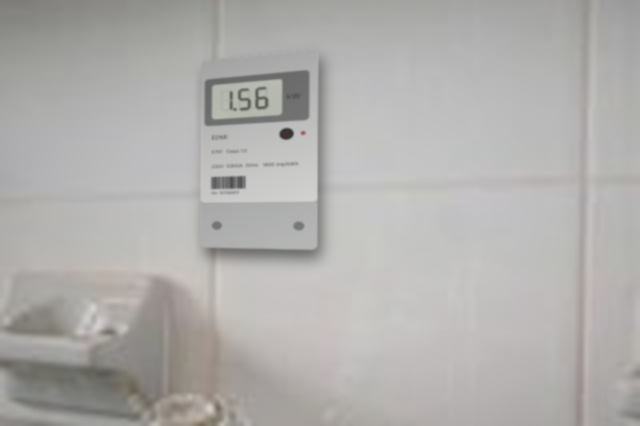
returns 1.56,kW
